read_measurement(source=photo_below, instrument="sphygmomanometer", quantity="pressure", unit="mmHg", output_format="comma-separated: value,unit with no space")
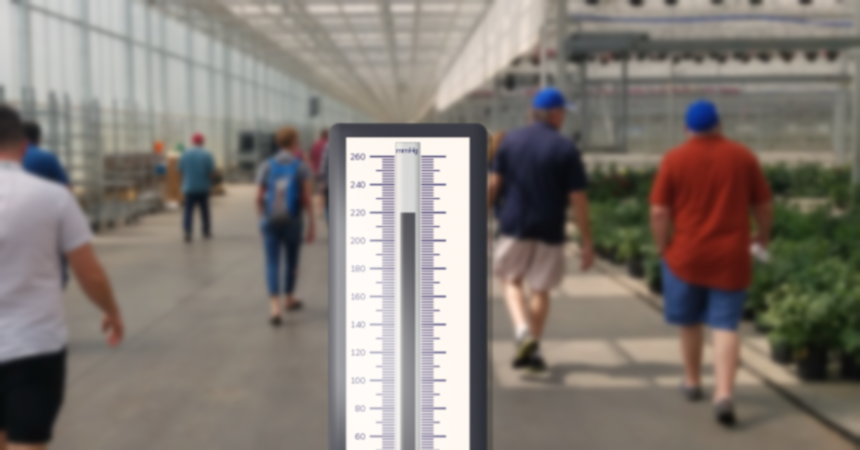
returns 220,mmHg
